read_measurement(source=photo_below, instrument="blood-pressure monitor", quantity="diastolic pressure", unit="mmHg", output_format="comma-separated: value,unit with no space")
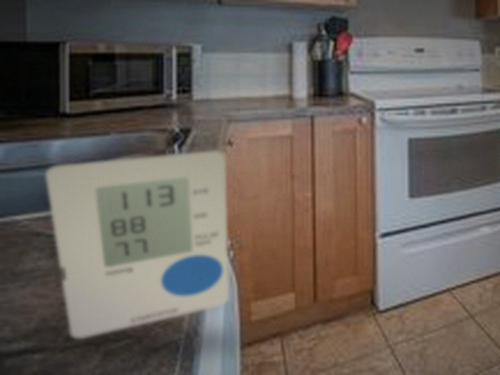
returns 88,mmHg
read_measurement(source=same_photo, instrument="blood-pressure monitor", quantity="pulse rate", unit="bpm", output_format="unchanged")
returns 77,bpm
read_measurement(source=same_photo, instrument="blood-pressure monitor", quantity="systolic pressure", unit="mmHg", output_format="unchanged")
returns 113,mmHg
